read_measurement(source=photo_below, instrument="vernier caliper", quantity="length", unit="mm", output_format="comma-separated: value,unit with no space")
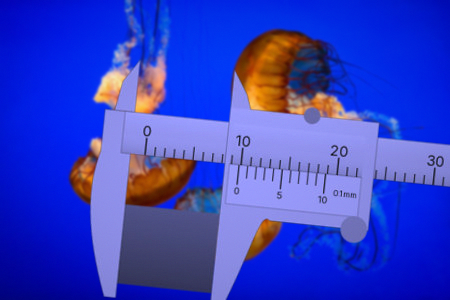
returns 9.8,mm
